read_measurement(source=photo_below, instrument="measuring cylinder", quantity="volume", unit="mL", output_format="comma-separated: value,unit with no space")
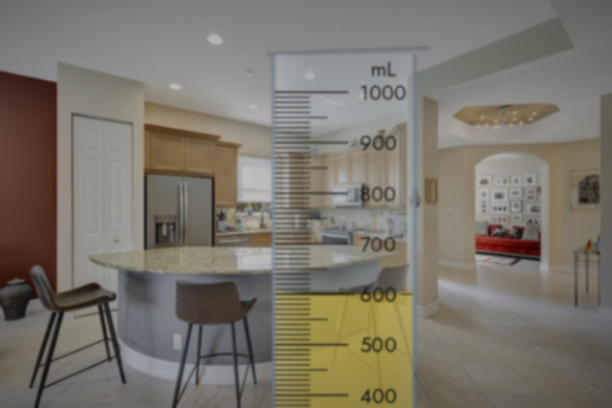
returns 600,mL
